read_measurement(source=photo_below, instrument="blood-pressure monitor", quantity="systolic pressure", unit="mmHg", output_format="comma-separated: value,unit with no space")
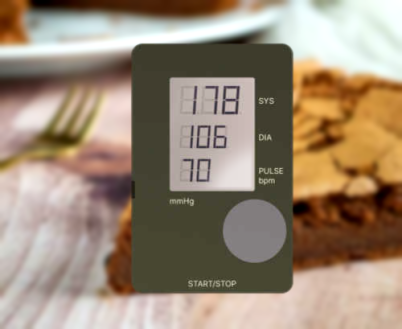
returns 178,mmHg
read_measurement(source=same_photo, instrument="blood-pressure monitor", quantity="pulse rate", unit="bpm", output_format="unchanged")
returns 70,bpm
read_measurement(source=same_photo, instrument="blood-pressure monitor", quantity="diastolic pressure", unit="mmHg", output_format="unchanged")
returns 106,mmHg
